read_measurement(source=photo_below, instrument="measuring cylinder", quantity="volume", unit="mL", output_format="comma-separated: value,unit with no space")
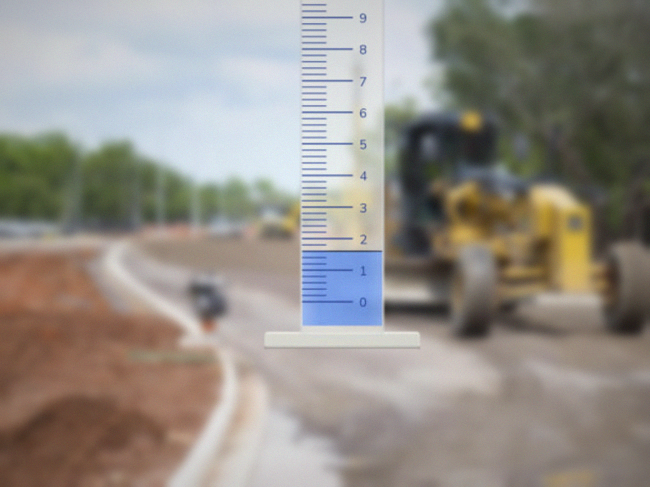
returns 1.6,mL
